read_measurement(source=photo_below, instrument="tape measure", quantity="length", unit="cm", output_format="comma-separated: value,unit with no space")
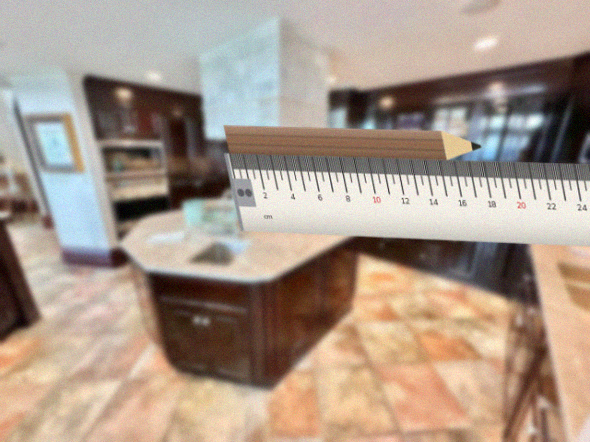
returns 18,cm
